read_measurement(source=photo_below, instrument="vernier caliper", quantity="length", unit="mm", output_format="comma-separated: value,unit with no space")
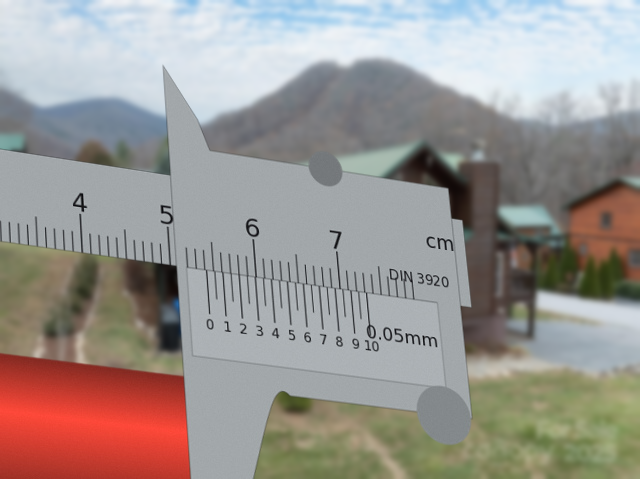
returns 54.2,mm
